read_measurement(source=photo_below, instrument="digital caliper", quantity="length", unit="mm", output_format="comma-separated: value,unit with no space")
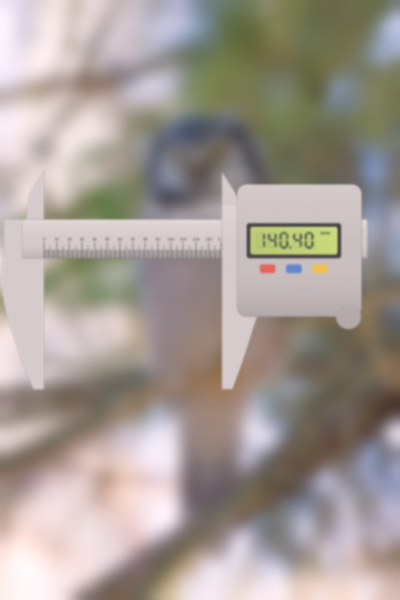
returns 140.40,mm
